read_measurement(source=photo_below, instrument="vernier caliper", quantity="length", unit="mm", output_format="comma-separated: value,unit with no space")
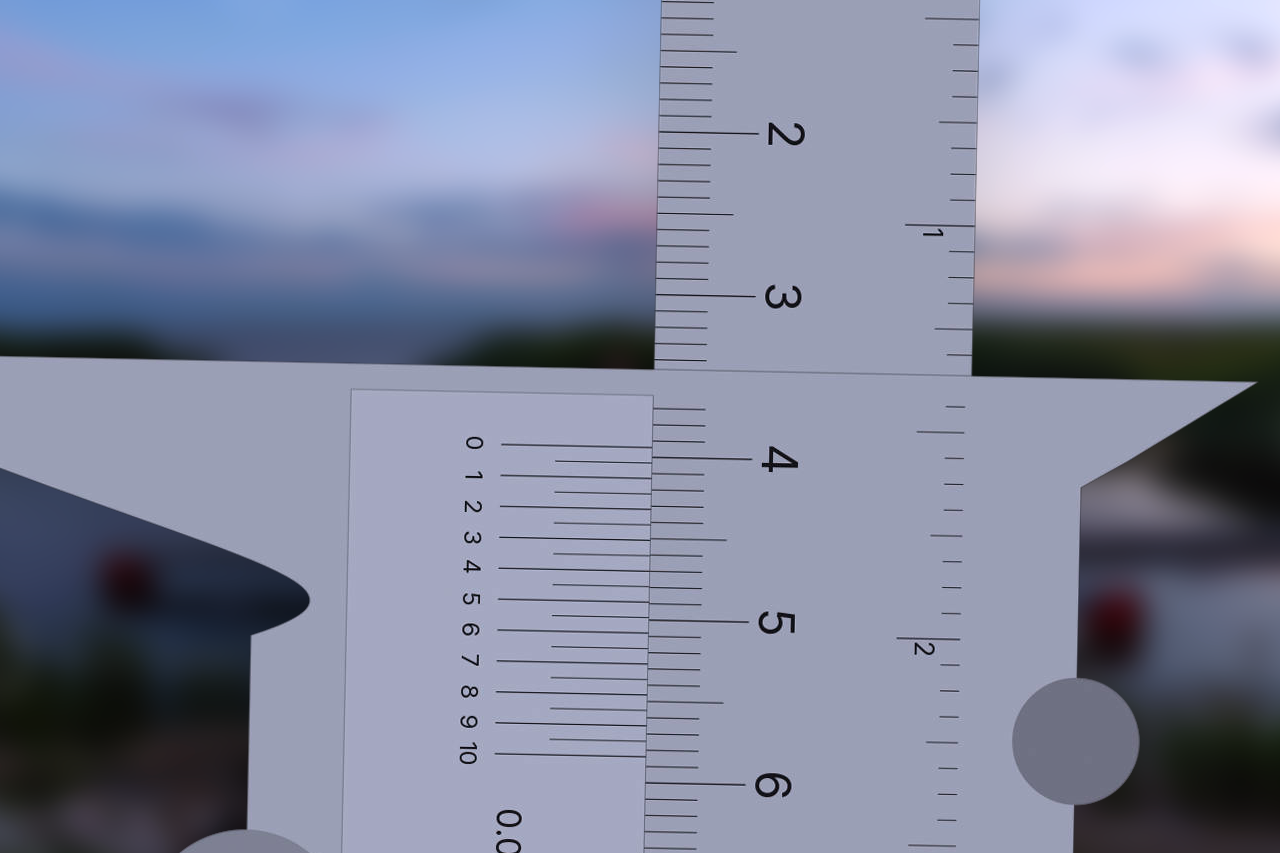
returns 39.4,mm
